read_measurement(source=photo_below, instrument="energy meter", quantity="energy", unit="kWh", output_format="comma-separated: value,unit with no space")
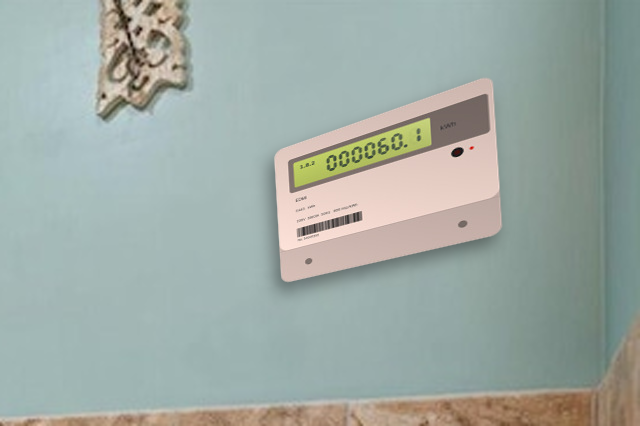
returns 60.1,kWh
